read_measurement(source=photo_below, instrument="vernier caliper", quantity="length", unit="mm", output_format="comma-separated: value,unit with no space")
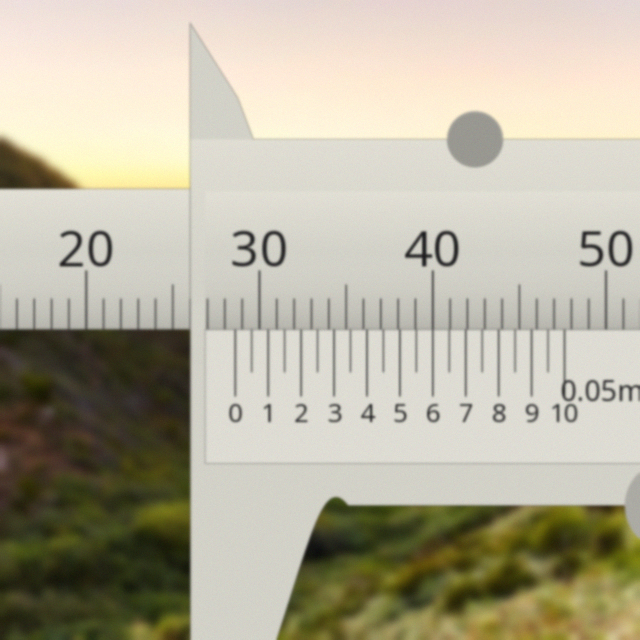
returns 28.6,mm
